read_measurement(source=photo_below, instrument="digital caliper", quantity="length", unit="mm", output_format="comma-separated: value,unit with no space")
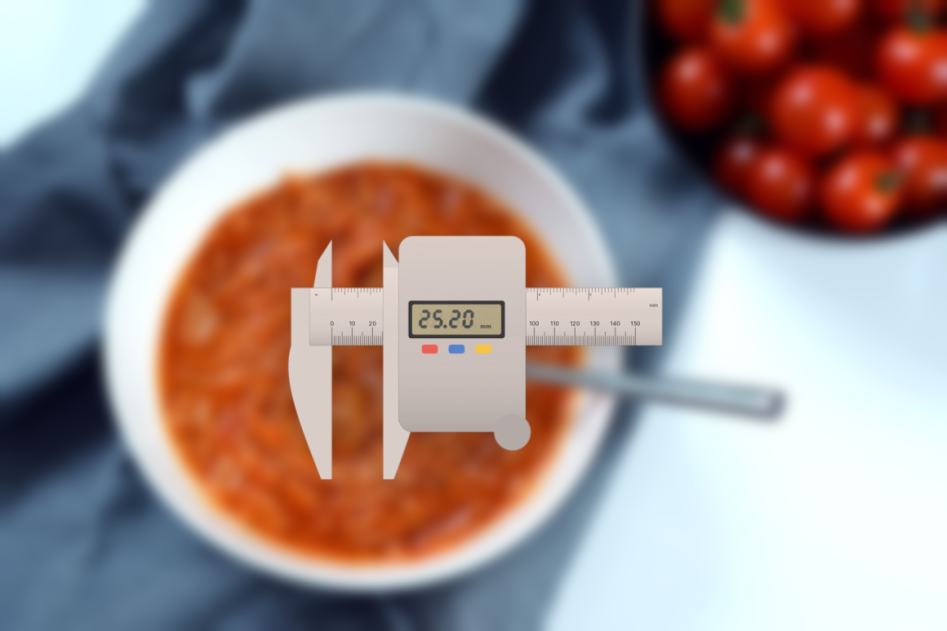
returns 25.20,mm
